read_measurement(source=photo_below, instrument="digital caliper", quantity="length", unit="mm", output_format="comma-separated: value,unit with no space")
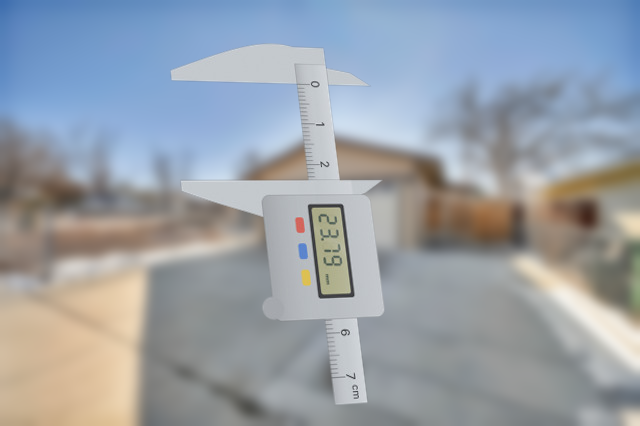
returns 23.79,mm
